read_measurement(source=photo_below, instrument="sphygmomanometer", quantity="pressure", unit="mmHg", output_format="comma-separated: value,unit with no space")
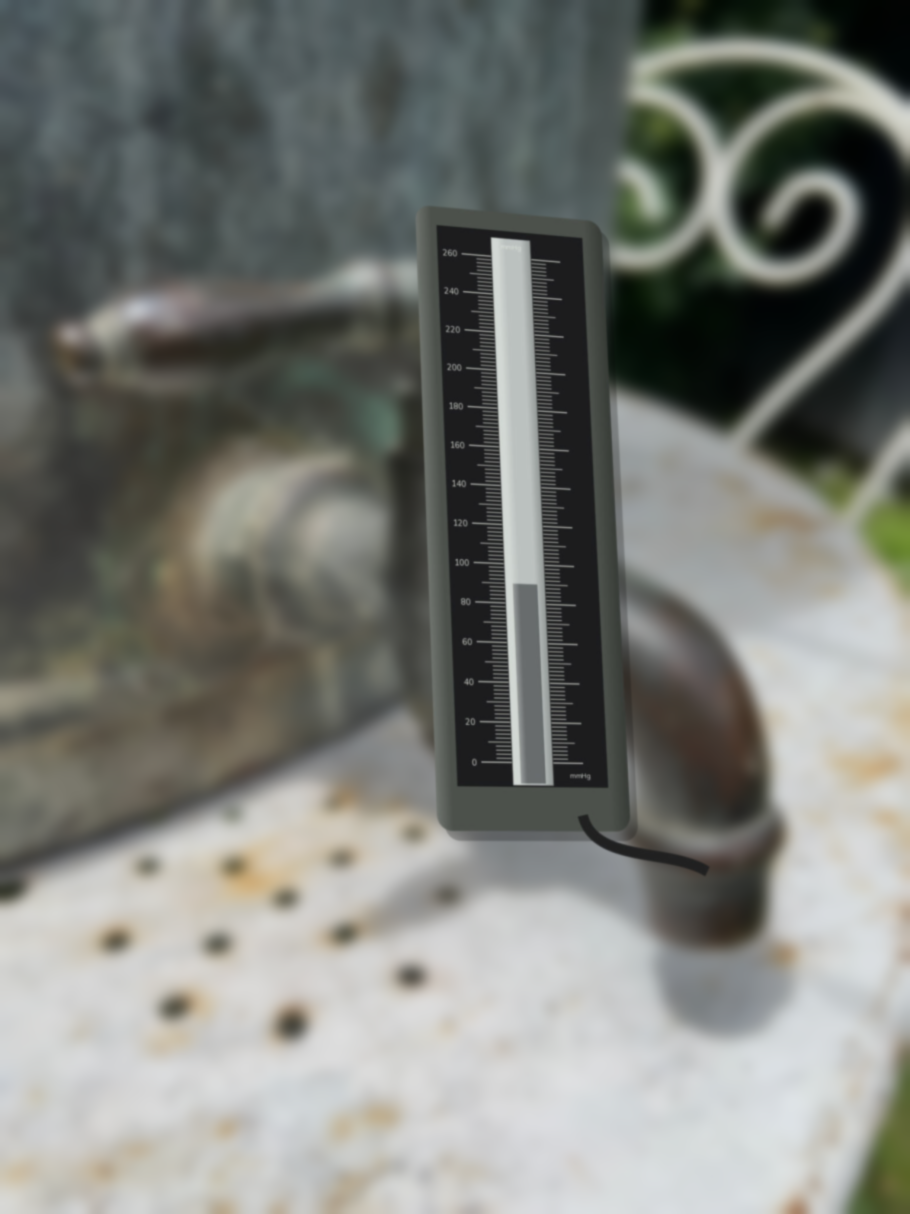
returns 90,mmHg
